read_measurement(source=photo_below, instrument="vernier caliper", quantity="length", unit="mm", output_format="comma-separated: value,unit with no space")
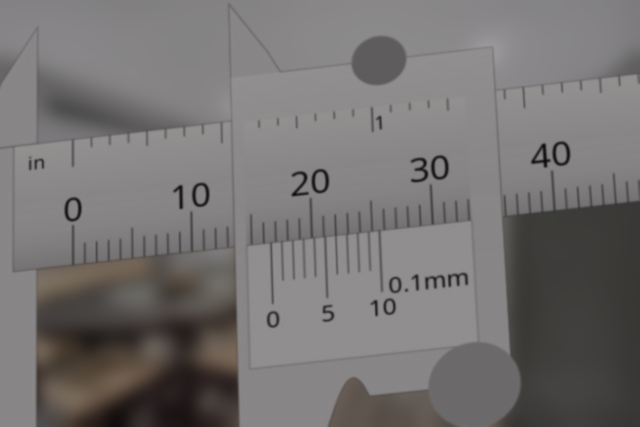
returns 16.6,mm
